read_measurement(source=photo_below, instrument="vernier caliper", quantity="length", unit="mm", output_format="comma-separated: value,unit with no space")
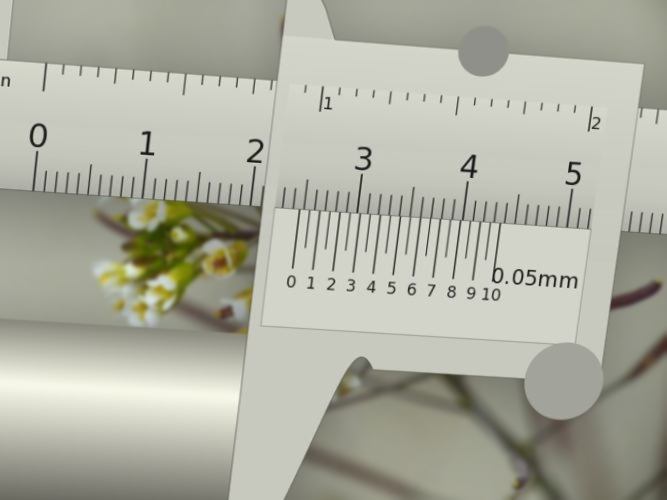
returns 24.6,mm
